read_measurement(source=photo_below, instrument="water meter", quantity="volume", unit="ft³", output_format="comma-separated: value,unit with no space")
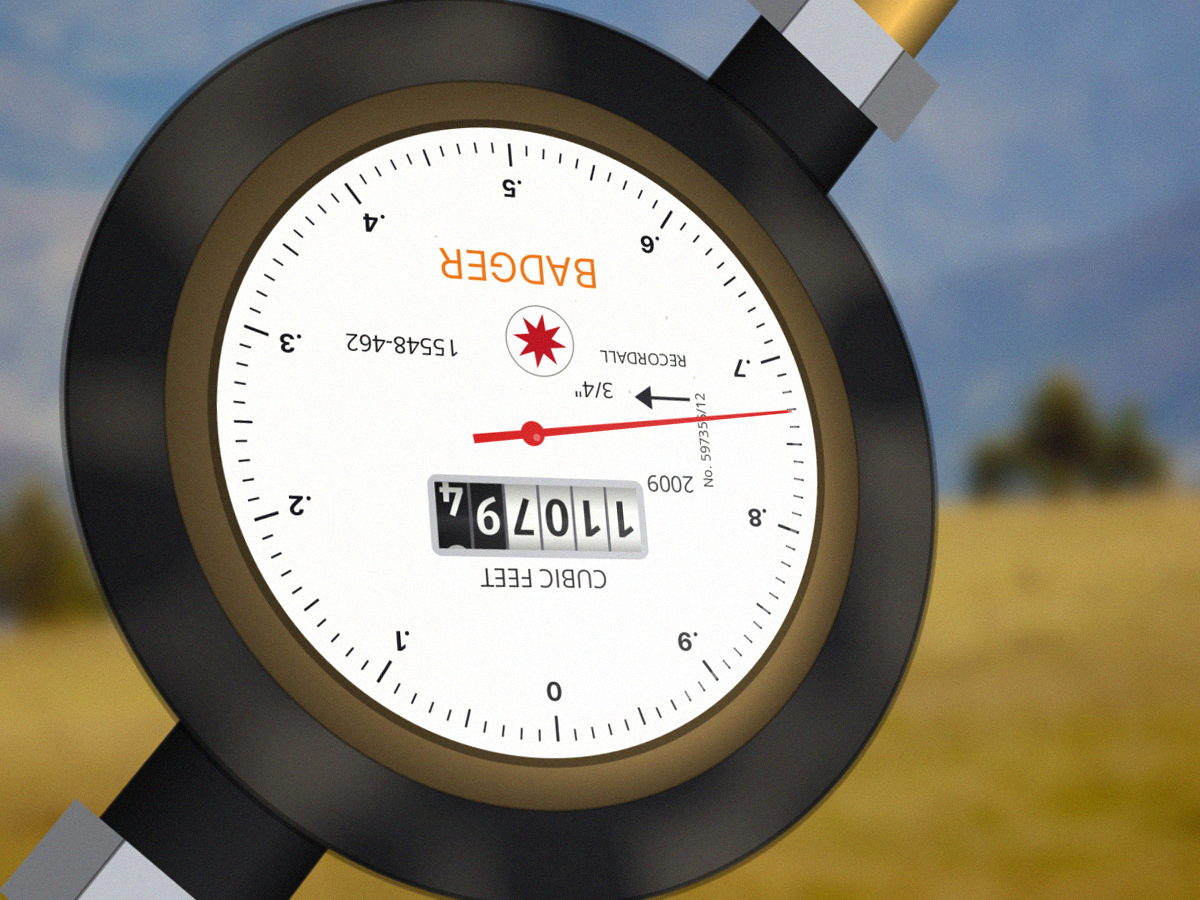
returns 110793.73,ft³
